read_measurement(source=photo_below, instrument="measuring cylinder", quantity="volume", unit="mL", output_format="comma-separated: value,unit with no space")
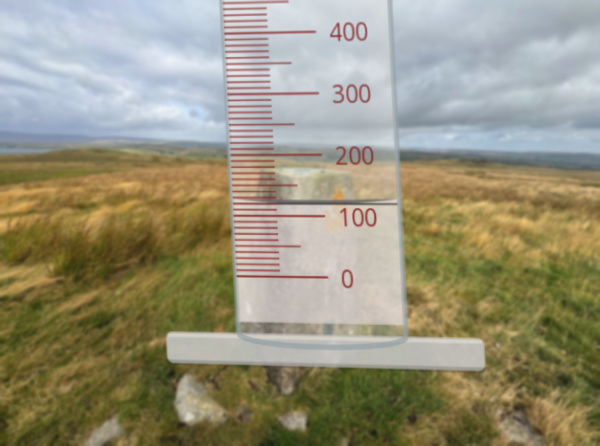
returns 120,mL
